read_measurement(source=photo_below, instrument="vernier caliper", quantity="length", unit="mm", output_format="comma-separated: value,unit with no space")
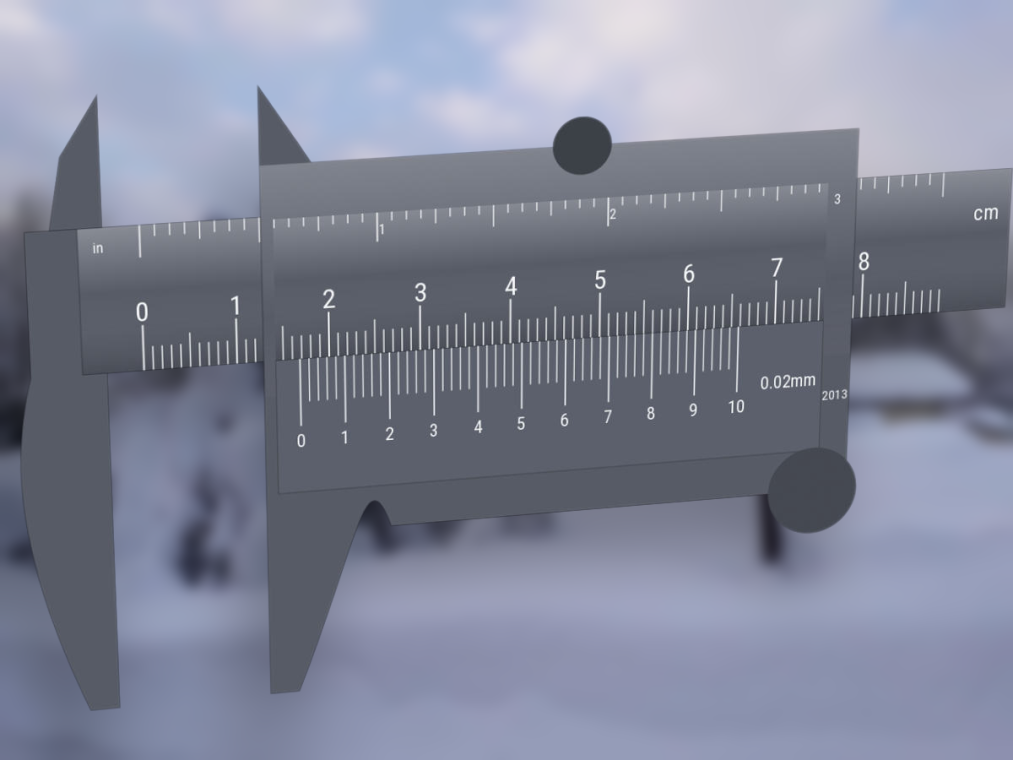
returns 16.8,mm
